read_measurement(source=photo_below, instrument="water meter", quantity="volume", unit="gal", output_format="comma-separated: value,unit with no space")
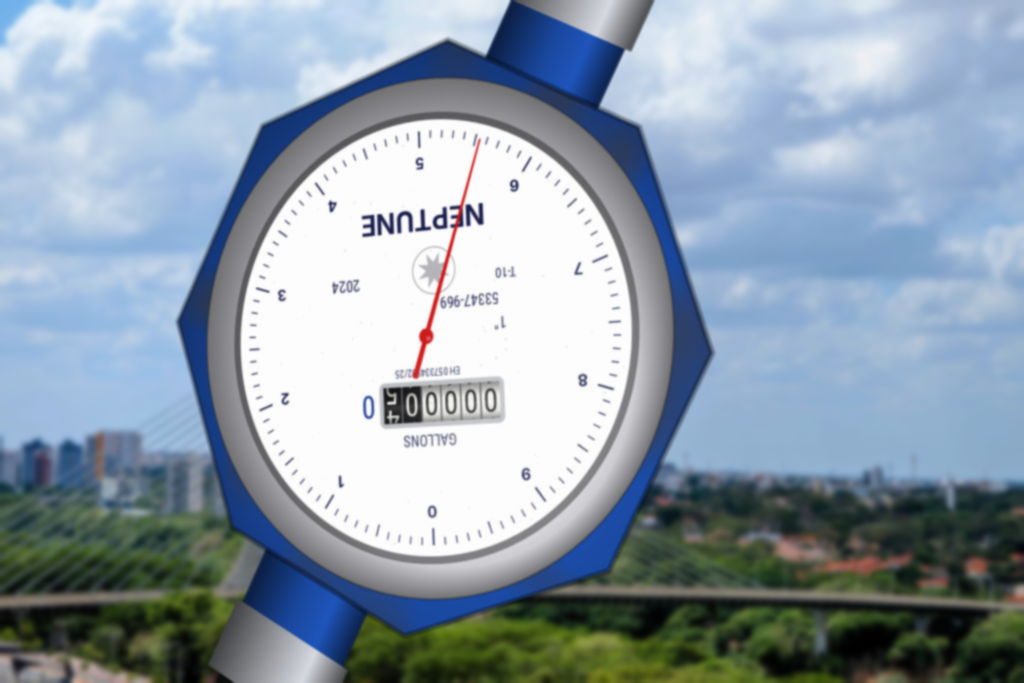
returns 45.5,gal
